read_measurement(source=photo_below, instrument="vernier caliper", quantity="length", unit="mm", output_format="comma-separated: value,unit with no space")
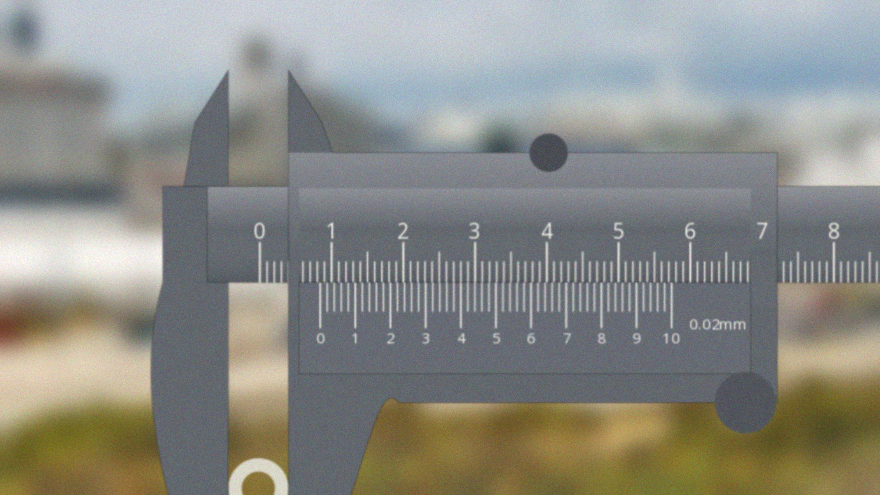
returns 8.4,mm
